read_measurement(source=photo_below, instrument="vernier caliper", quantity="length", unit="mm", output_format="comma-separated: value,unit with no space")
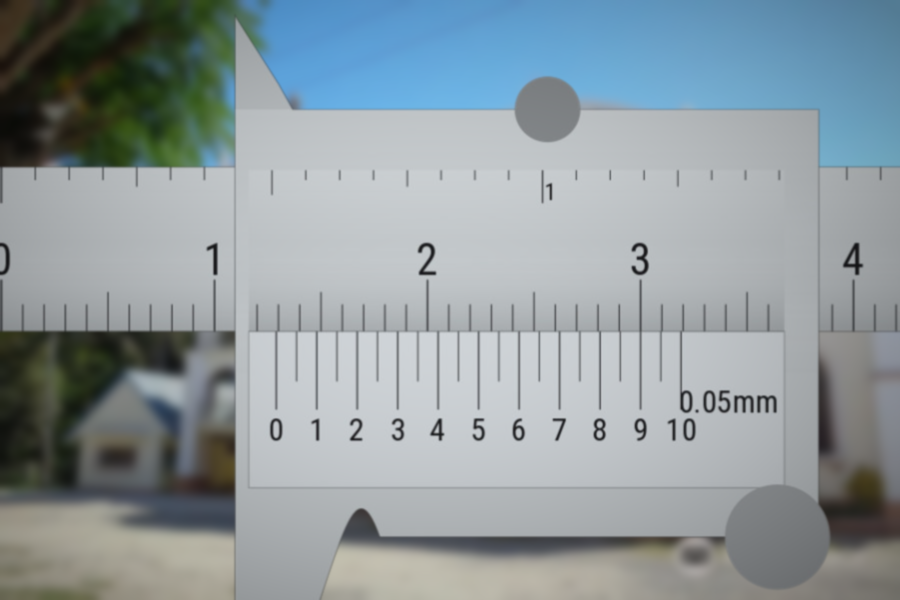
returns 12.9,mm
